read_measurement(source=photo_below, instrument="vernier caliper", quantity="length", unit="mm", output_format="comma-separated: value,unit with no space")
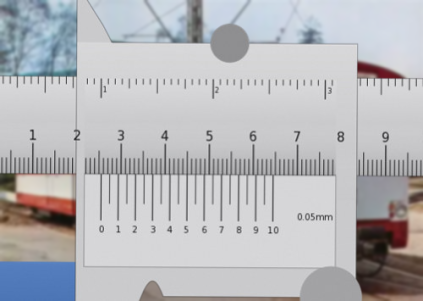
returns 25.5,mm
